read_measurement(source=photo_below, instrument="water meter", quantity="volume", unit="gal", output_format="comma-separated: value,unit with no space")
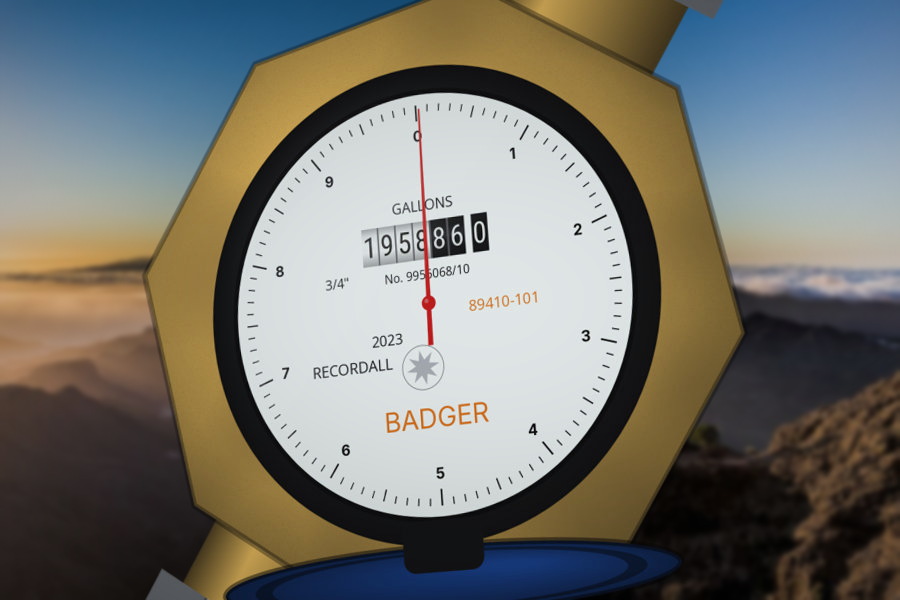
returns 1958860.0,gal
